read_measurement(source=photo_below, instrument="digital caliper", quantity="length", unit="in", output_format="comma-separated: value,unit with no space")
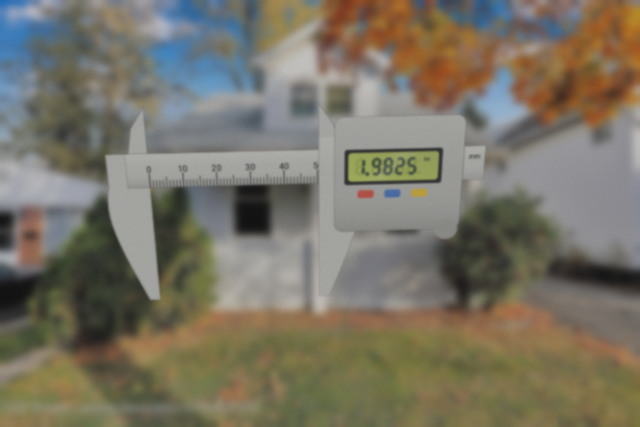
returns 1.9825,in
